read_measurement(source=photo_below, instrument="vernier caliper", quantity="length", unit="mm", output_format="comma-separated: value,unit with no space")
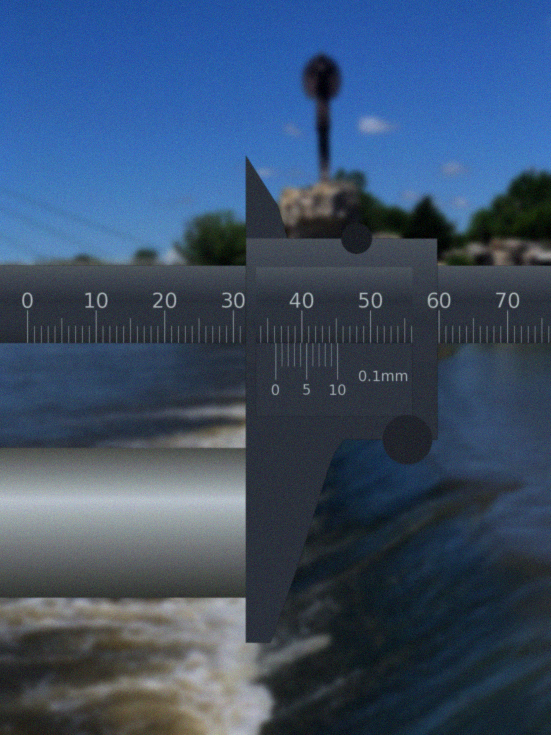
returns 36.2,mm
